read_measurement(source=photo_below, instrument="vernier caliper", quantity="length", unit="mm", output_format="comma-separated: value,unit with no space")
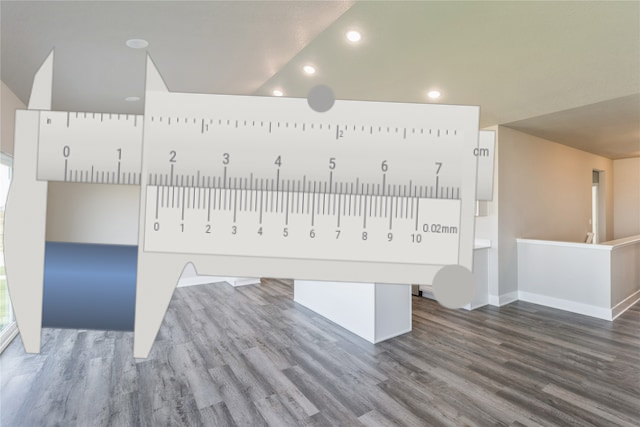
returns 17.5,mm
